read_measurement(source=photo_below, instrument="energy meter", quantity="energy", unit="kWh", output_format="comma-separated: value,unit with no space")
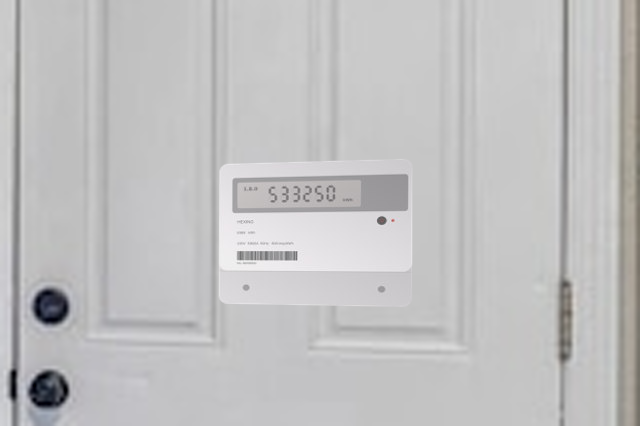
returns 533250,kWh
